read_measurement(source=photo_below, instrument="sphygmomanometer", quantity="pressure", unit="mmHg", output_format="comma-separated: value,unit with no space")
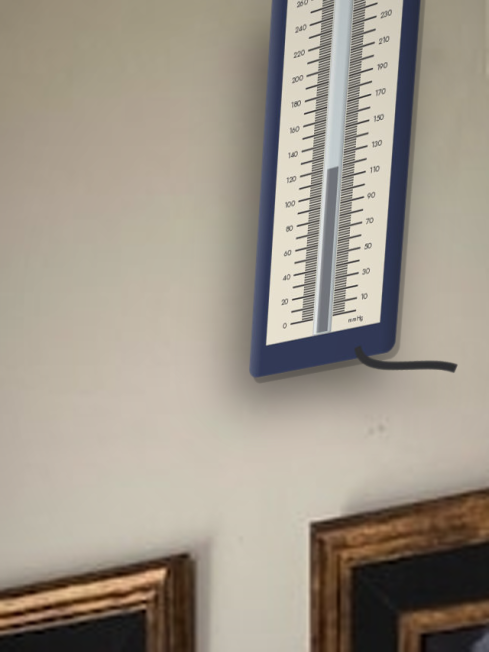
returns 120,mmHg
